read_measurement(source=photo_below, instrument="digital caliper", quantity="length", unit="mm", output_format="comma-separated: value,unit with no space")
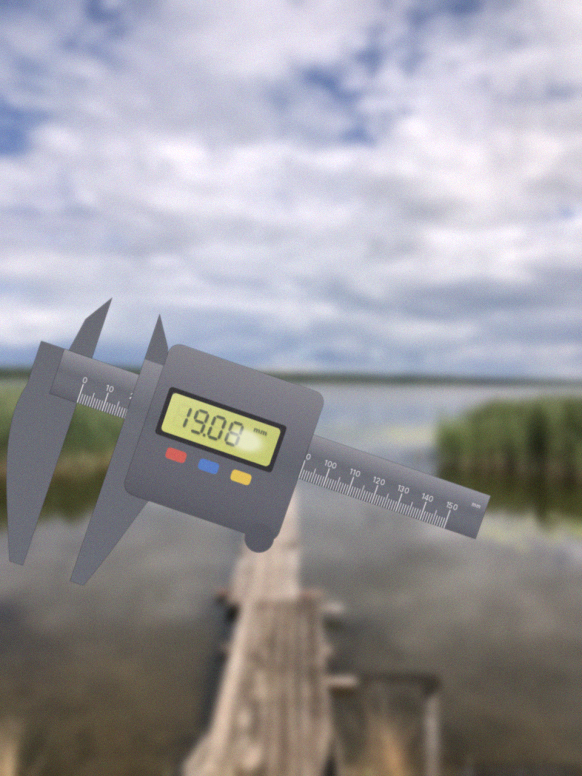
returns 19.08,mm
